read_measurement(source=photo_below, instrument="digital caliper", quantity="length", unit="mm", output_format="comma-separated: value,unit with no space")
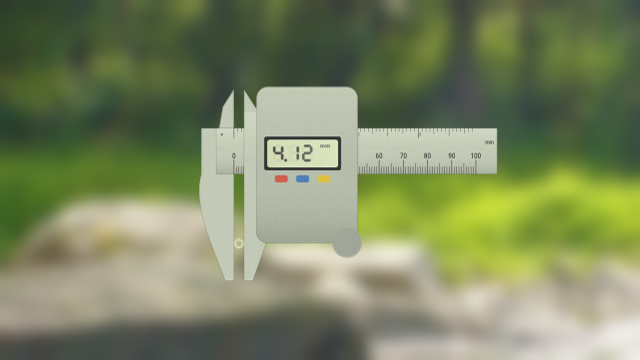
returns 4.12,mm
